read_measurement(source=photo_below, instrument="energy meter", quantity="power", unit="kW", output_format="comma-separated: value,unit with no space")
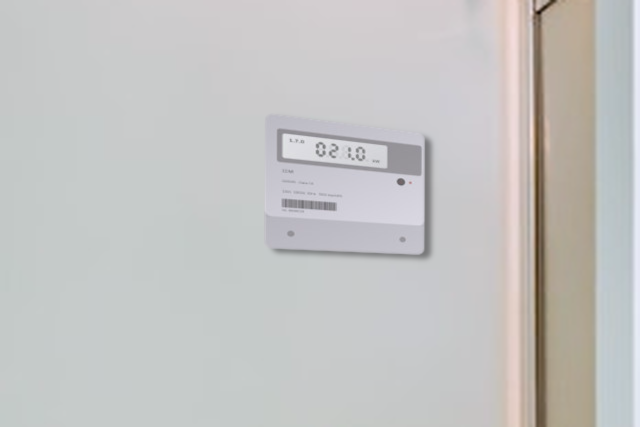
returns 21.0,kW
